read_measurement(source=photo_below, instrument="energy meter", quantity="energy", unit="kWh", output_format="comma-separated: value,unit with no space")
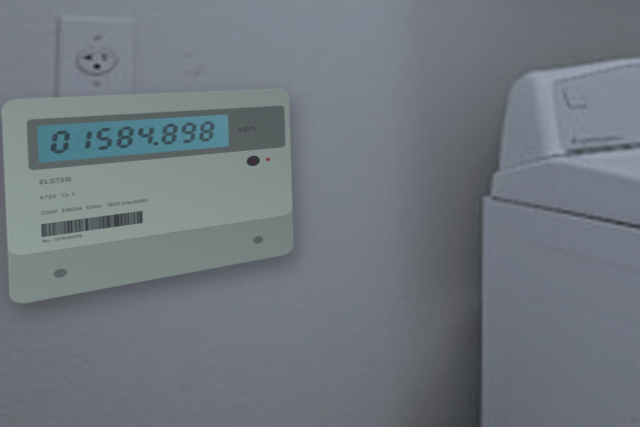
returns 1584.898,kWh
